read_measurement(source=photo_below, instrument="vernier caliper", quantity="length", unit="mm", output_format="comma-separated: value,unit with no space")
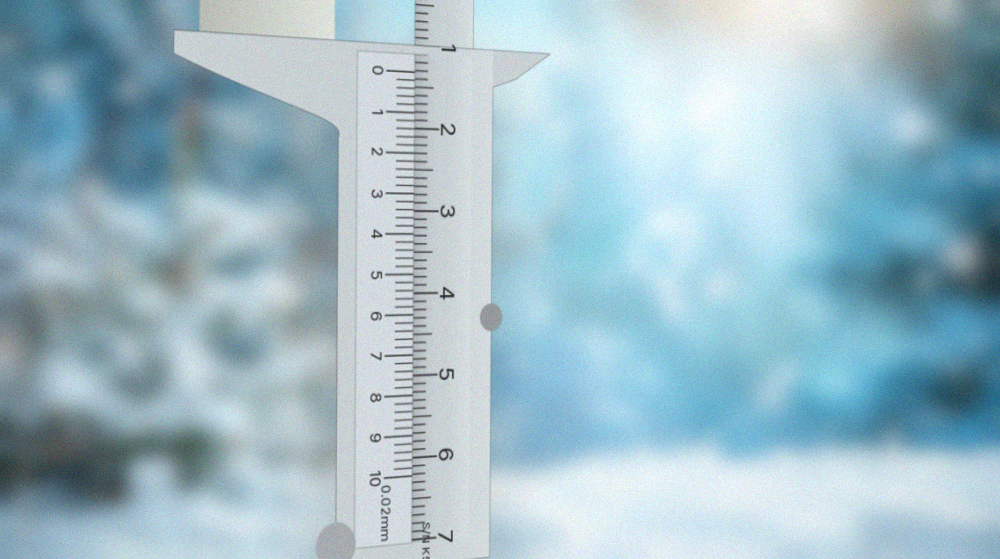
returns 13.2,mm
